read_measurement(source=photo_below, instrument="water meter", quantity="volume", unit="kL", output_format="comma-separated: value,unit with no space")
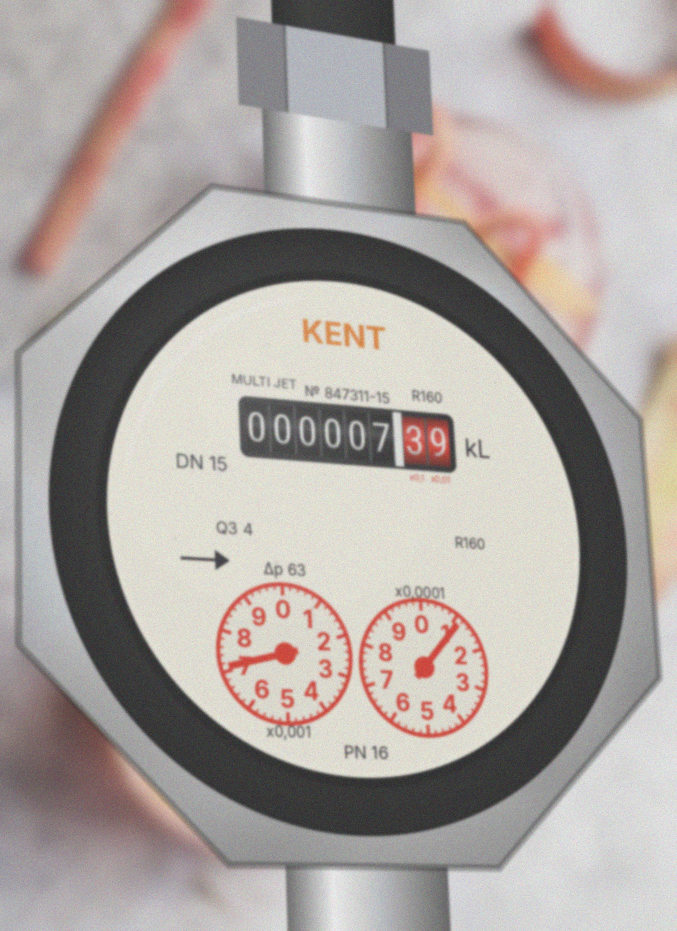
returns 7.3971,kL
